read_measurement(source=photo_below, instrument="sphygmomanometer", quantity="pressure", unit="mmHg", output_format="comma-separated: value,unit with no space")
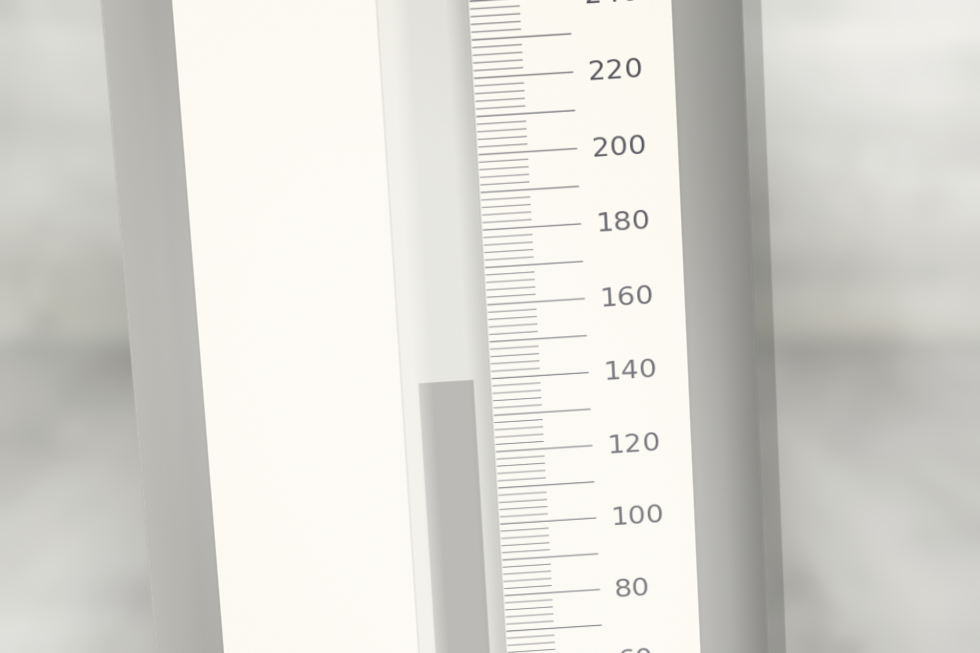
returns 140,mmHg
